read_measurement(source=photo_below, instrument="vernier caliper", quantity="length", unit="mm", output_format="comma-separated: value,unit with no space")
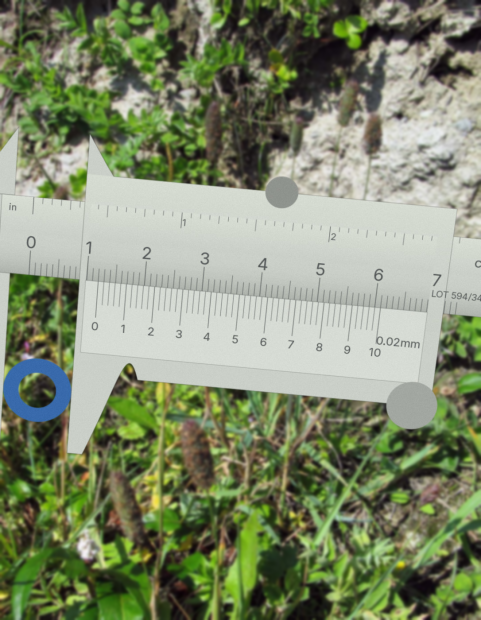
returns 12.0,mm
